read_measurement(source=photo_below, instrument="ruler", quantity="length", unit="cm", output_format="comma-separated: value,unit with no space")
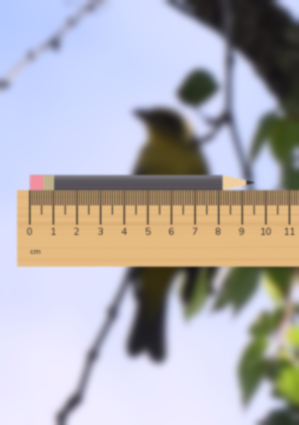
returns 9.5,cm
